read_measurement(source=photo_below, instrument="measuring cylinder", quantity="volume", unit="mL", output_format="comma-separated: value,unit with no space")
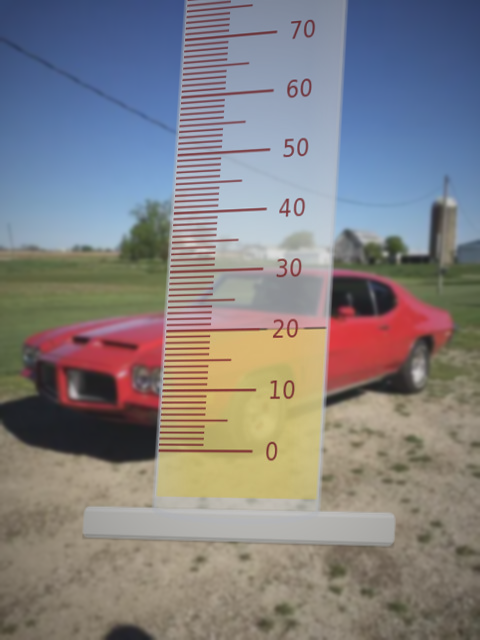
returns 20,mL
